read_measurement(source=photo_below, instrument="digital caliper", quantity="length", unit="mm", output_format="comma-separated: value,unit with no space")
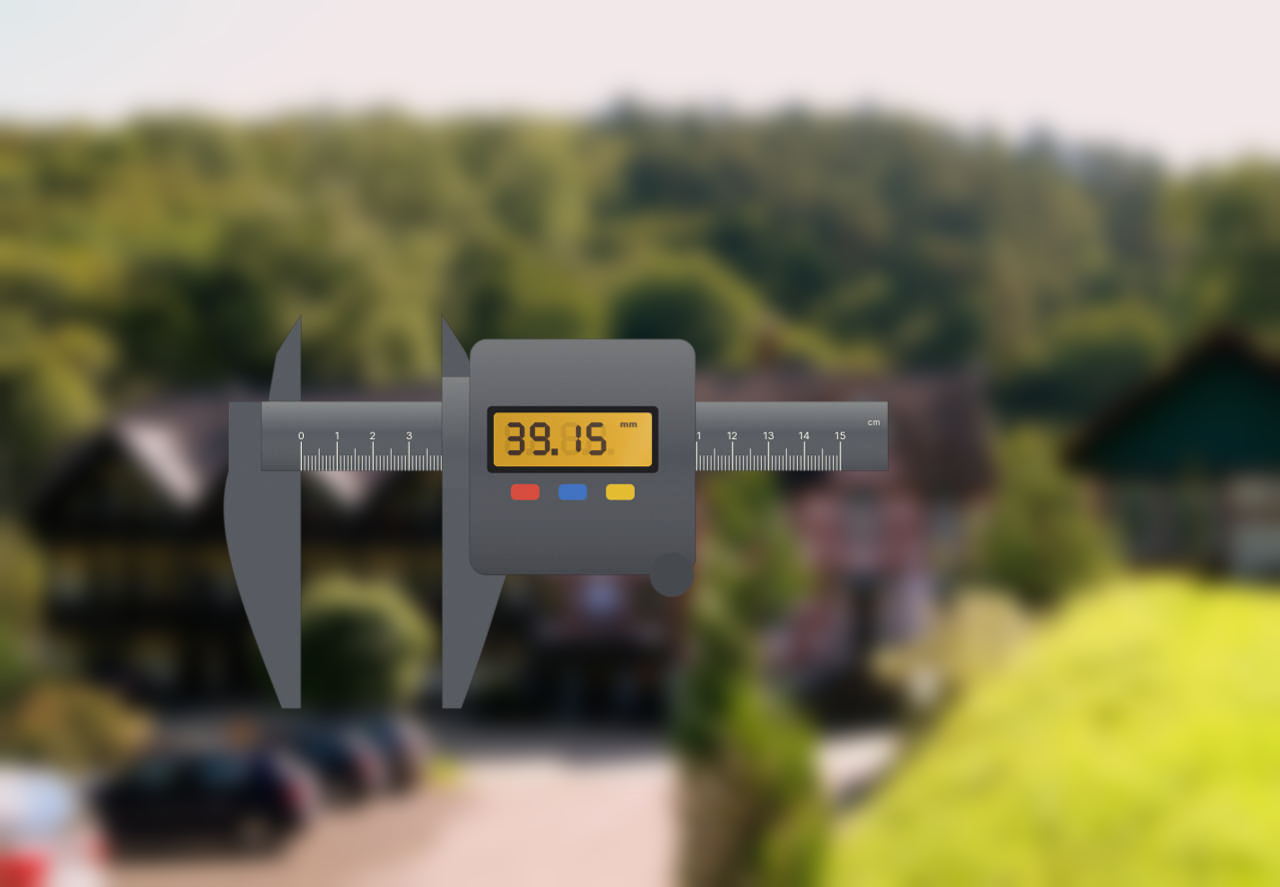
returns 39.15,mm
